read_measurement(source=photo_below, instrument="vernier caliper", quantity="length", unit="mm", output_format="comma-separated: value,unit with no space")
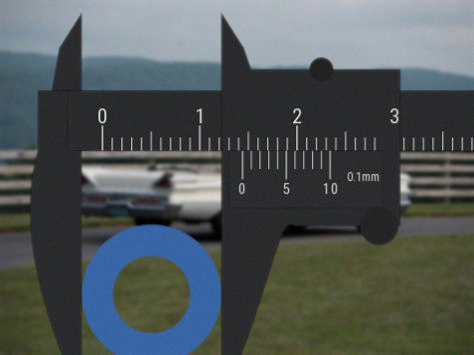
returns 14.4,mm
